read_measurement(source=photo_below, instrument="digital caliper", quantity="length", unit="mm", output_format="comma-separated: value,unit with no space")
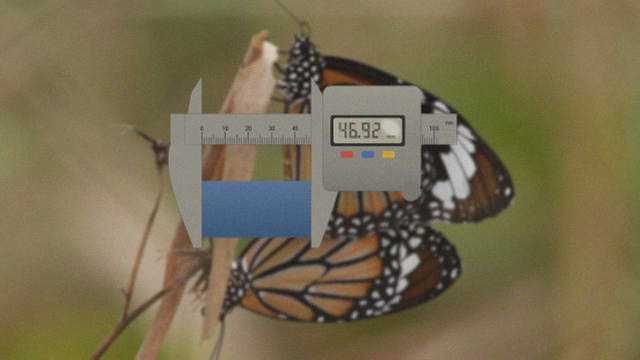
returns 46.92,mm
